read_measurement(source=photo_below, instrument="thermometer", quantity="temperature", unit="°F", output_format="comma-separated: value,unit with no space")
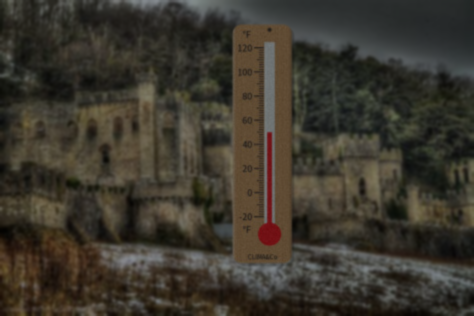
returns 50,°F
